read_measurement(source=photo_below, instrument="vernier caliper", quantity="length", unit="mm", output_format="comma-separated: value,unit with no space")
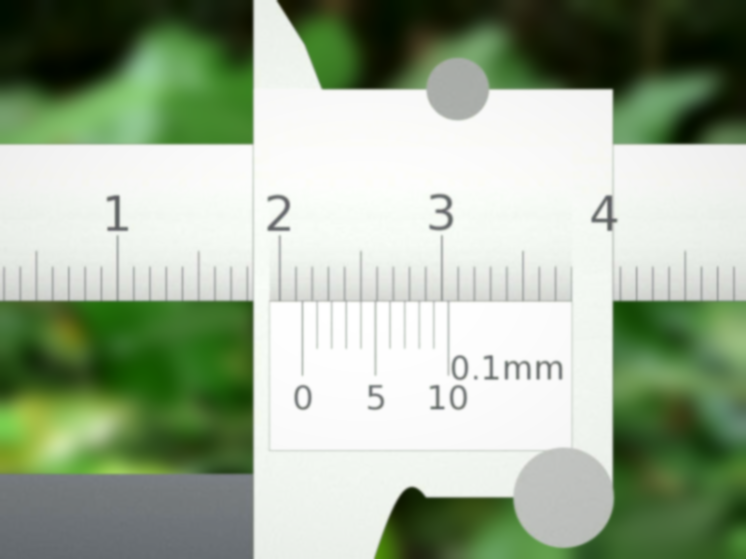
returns 21.4,mm
